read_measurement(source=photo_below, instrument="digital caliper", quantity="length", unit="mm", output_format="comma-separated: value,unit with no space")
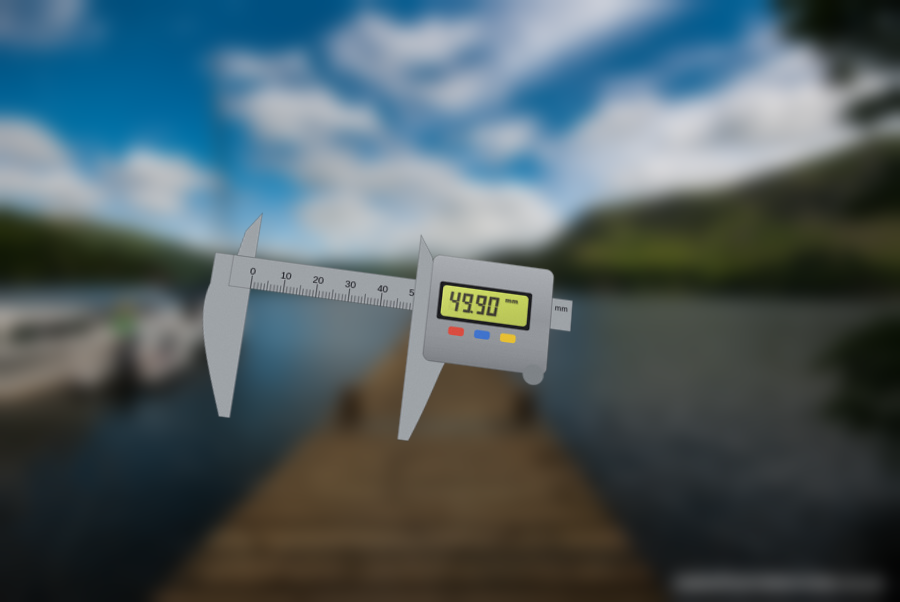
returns 49.90,mm
